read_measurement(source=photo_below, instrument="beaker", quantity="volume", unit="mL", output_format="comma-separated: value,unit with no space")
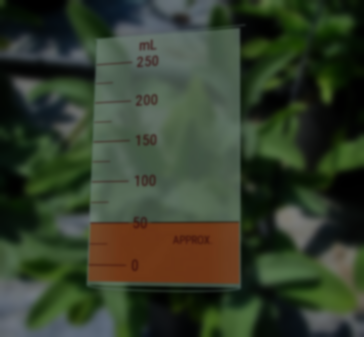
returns 50,mL
